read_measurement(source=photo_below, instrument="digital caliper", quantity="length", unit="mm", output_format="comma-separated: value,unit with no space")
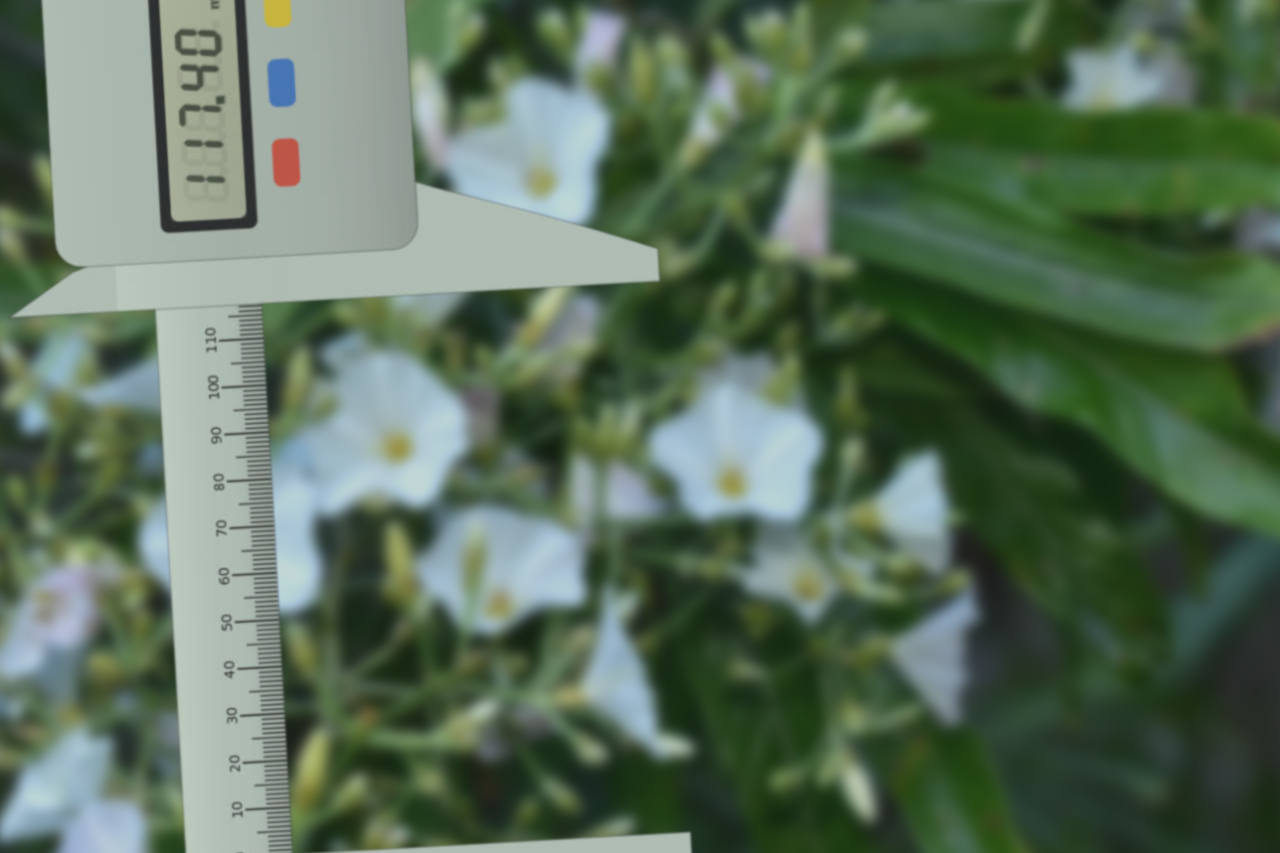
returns 117.40,mm
